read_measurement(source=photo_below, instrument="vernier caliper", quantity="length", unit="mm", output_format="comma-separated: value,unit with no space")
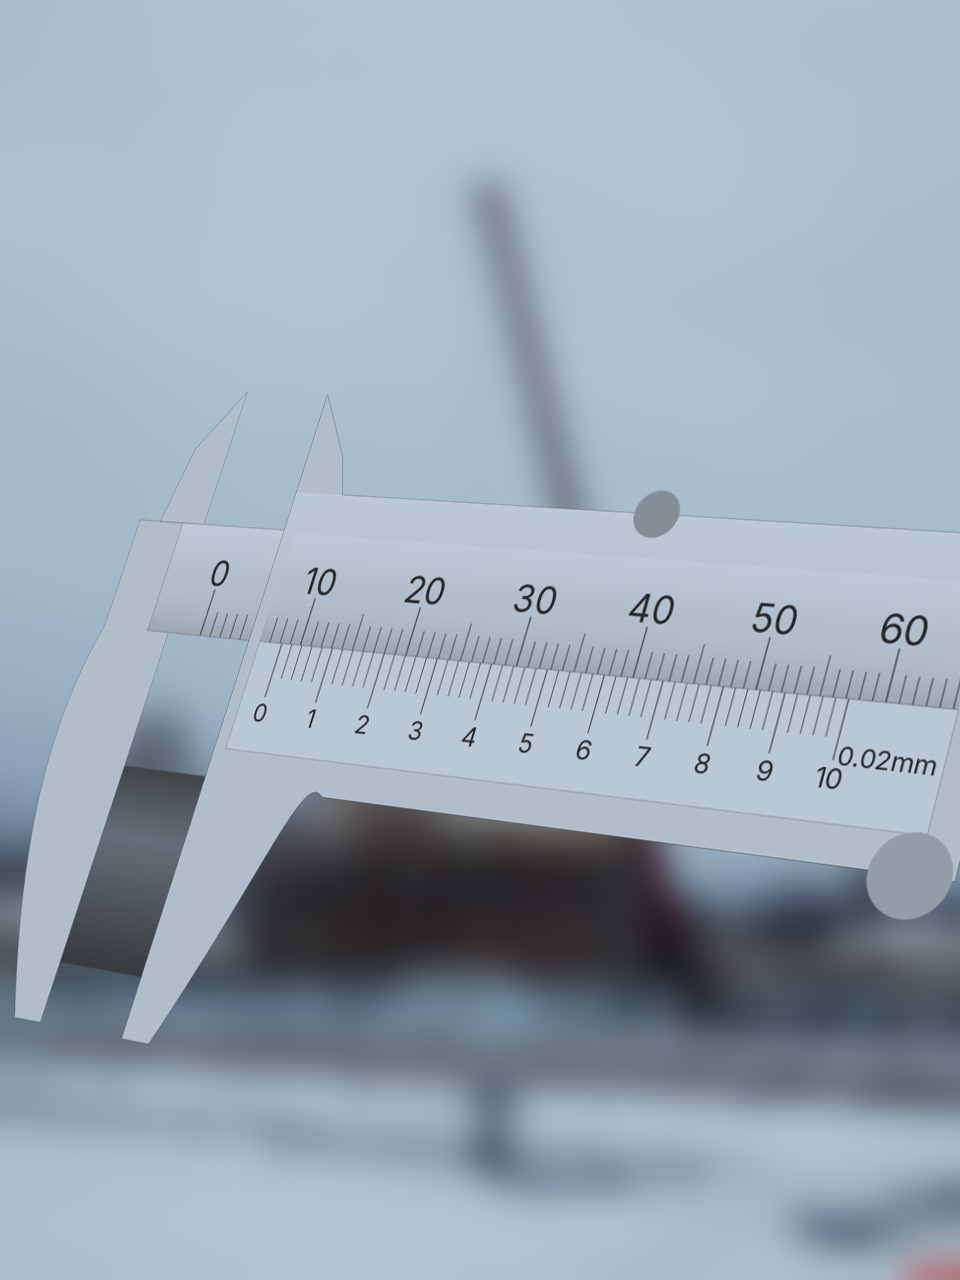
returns 8.2,mm
